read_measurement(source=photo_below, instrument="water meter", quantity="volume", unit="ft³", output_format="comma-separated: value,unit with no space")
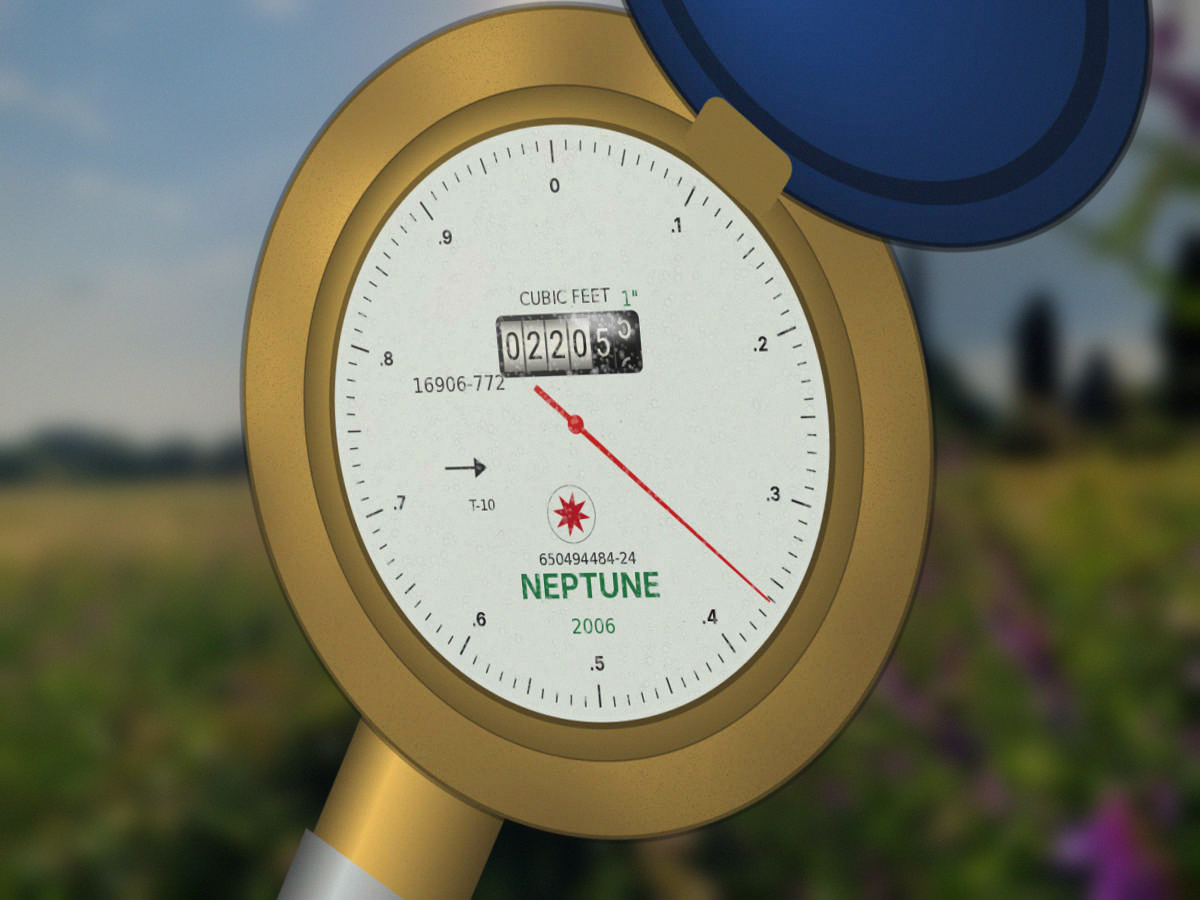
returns 22055.36,ft³
